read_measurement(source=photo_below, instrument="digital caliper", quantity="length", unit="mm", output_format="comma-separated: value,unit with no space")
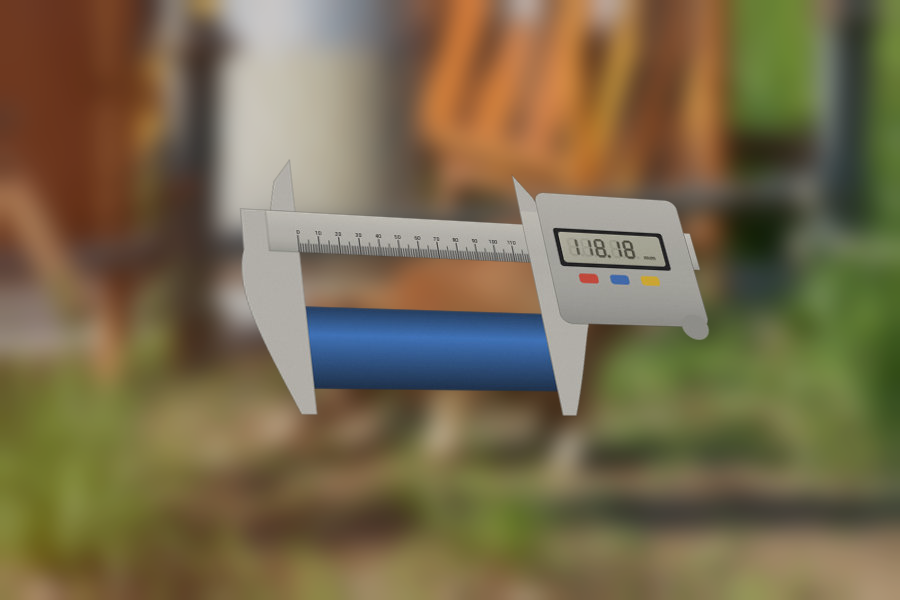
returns 118.18,mm
